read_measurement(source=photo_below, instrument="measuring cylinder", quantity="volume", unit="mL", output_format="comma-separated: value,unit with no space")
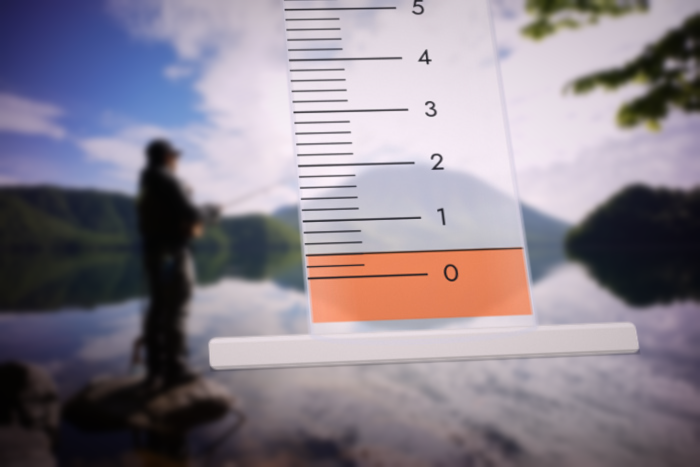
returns 0.4,mL
